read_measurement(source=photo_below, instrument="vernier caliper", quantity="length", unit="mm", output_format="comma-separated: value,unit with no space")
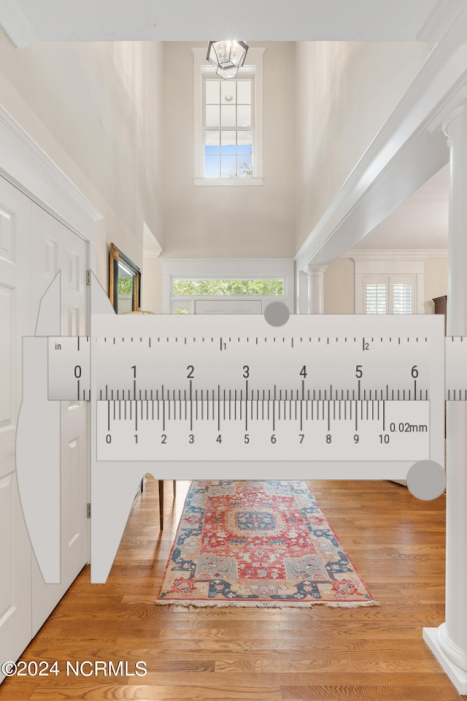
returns 5.4,mm
